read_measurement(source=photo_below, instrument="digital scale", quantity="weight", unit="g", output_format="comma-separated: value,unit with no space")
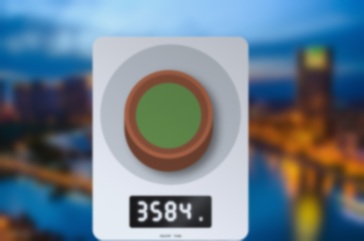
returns 3584,g
